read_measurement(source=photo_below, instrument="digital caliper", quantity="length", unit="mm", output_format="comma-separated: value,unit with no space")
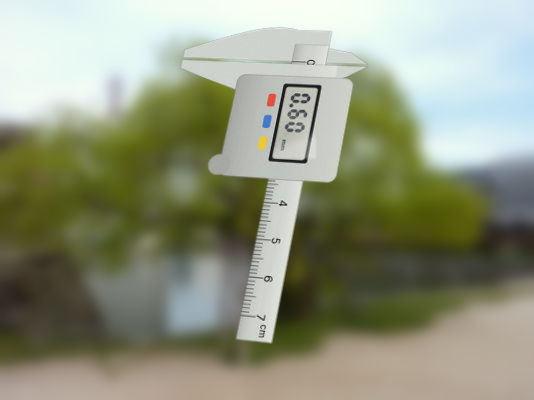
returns 0.60,mm
